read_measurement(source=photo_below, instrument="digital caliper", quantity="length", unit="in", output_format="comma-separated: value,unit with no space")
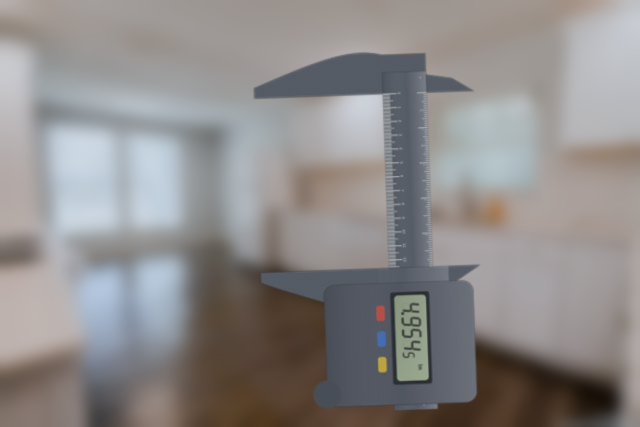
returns 4.9545,in
